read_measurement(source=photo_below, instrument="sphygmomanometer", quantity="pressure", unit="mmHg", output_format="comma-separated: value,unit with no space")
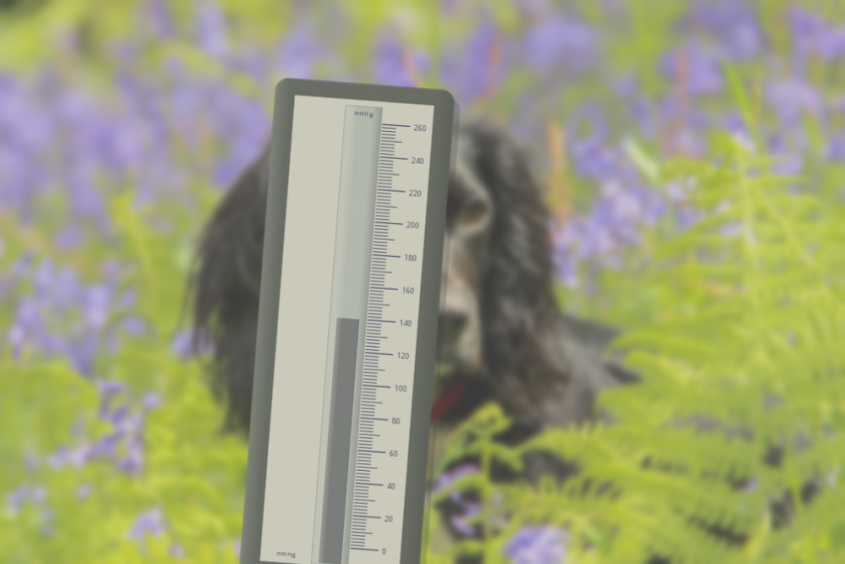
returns 140,mmHg
